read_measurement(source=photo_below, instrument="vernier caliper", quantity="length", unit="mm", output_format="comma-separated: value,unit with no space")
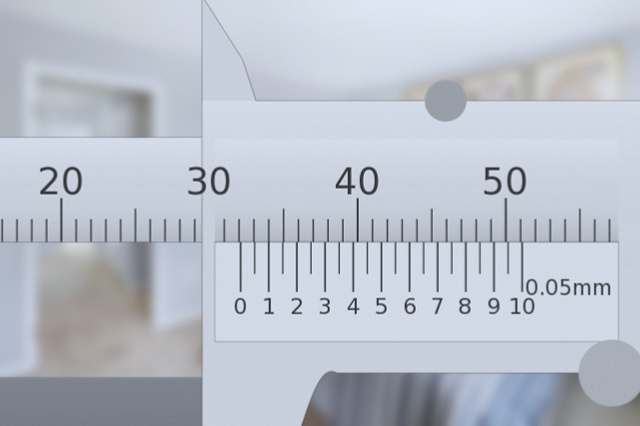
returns 32.1,mm
